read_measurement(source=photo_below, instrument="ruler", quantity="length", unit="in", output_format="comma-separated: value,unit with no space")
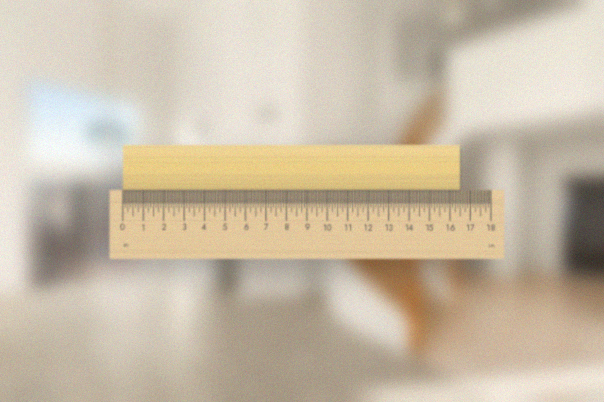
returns 16.5,in
